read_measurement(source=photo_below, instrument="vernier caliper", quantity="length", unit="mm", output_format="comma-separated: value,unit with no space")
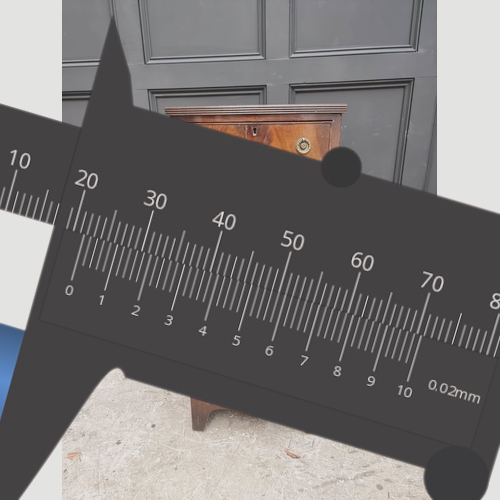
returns 21.6,mm
